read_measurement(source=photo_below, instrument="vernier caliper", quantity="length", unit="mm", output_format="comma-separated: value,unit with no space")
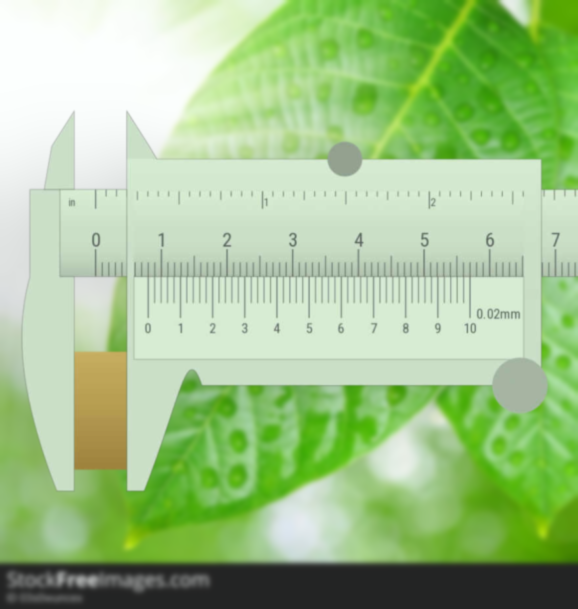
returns 8.0,mm
